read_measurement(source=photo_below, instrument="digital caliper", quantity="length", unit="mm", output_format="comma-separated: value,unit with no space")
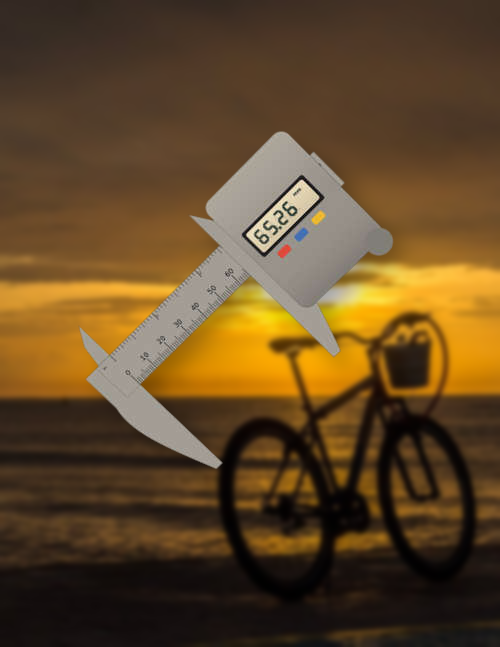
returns 65.26,mm
